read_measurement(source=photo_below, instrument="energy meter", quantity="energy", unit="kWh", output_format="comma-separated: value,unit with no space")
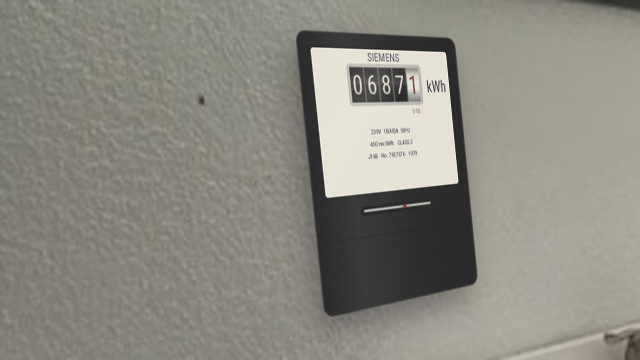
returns 687.1,kWh
